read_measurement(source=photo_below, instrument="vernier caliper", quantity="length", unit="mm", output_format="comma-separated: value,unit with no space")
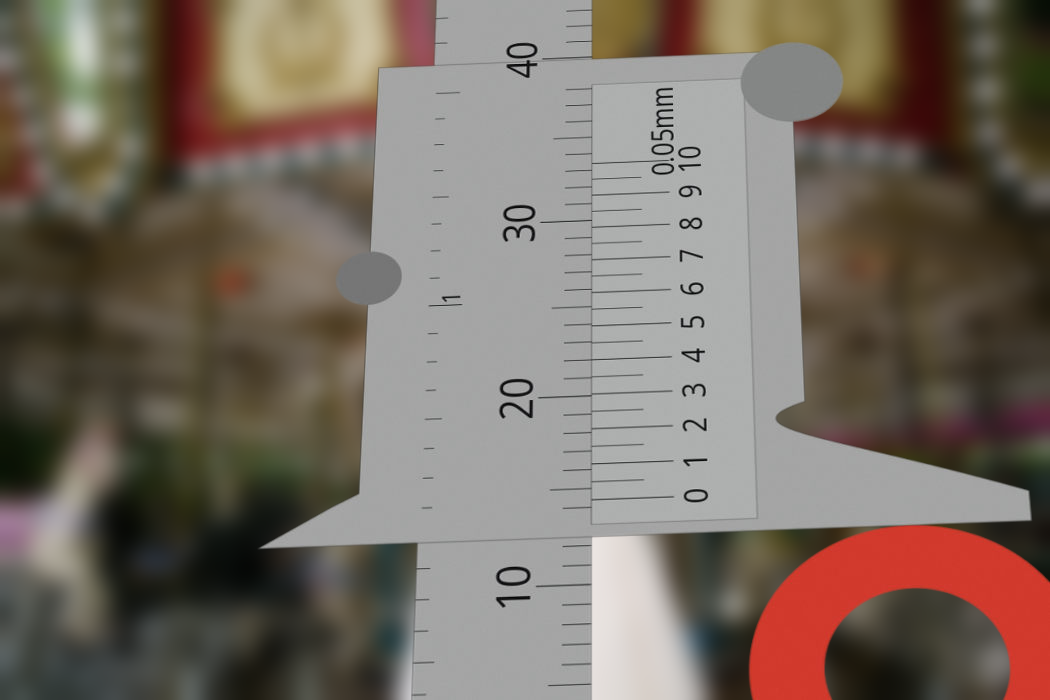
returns 14.4,mm
